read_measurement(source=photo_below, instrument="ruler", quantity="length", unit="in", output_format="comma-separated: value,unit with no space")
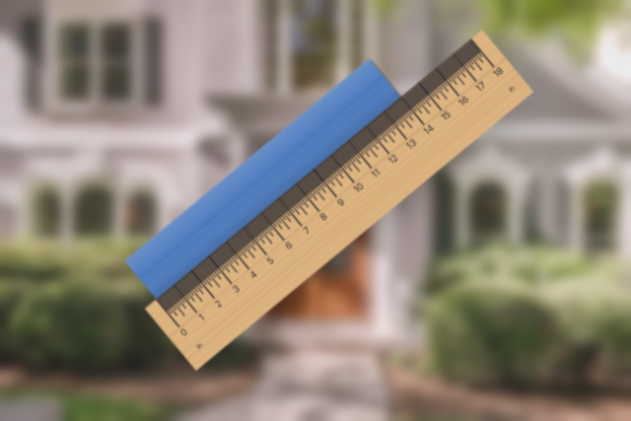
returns 14,in
